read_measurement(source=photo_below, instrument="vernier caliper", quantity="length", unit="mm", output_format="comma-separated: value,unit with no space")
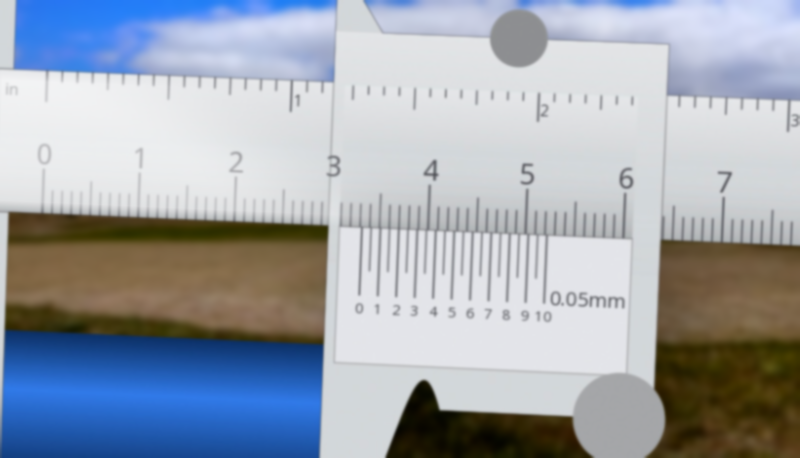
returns 33.2,mm
